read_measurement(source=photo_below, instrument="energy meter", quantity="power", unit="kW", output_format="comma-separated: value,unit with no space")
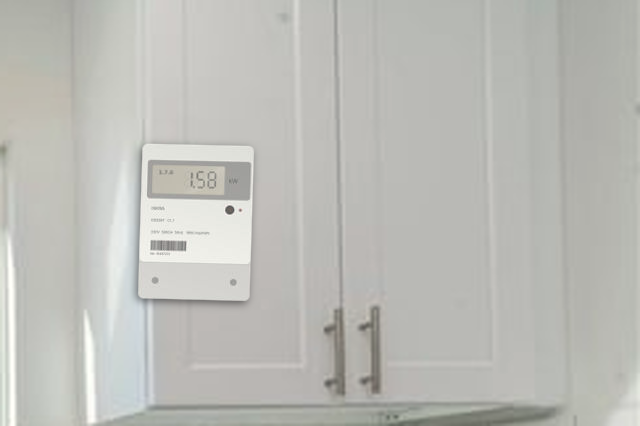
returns 1.58,kW
